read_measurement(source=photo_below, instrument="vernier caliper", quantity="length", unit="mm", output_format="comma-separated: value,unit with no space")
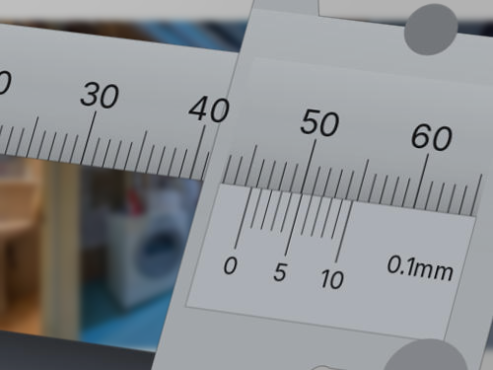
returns 45.6,mm
